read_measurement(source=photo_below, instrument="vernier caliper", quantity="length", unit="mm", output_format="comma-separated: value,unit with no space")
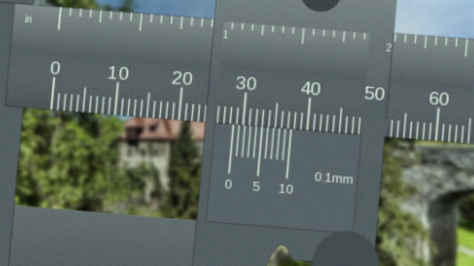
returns 28.5,mm
